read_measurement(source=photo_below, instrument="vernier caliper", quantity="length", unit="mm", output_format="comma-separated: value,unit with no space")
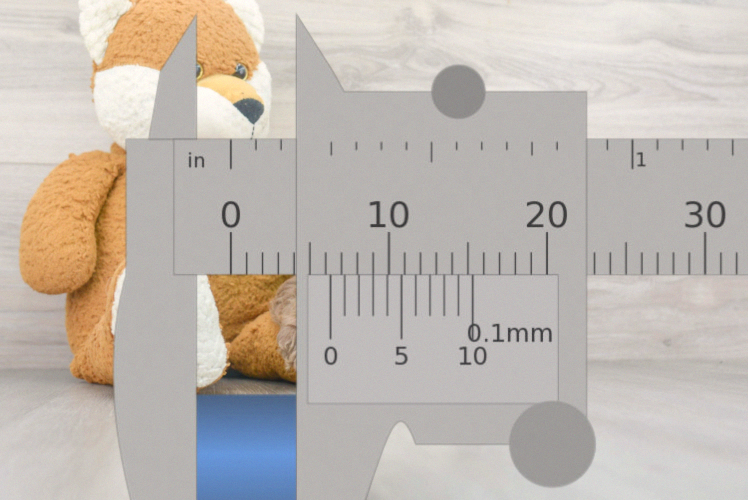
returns 6.3,mm
